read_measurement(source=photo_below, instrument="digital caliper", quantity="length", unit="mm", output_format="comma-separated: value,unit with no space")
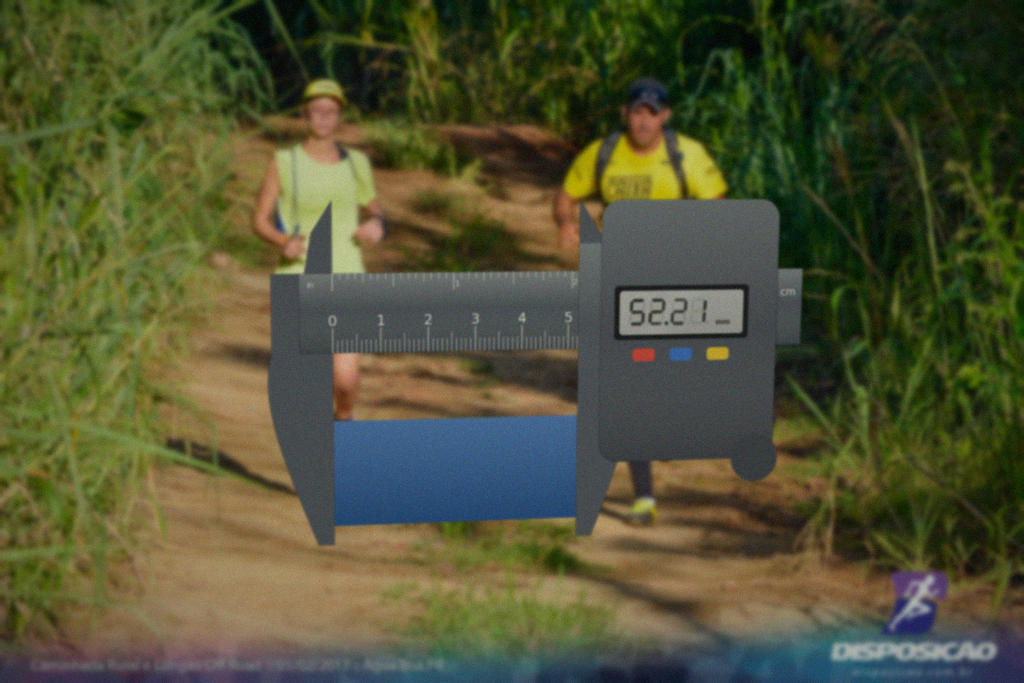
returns 52.21,mm
